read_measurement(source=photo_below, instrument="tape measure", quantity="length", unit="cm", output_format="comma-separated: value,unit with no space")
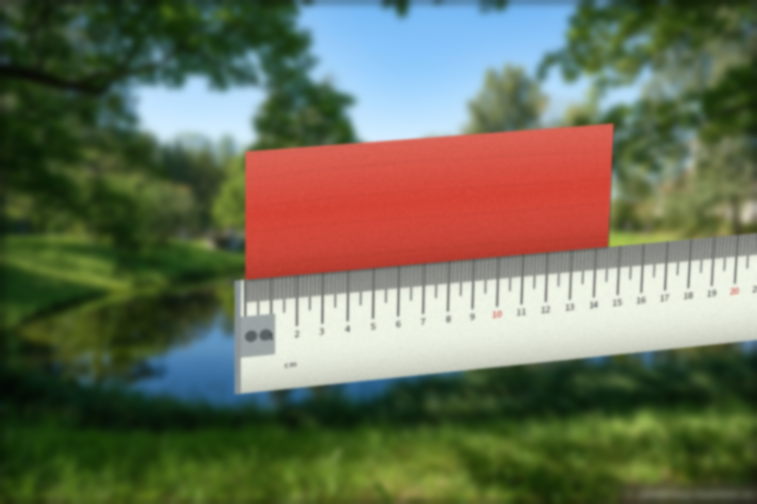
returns 14.5,cm
